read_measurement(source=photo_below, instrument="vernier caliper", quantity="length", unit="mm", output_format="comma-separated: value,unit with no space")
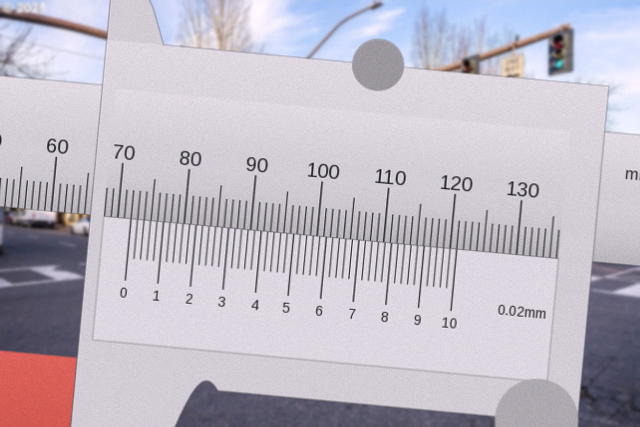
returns 72.0,mm
